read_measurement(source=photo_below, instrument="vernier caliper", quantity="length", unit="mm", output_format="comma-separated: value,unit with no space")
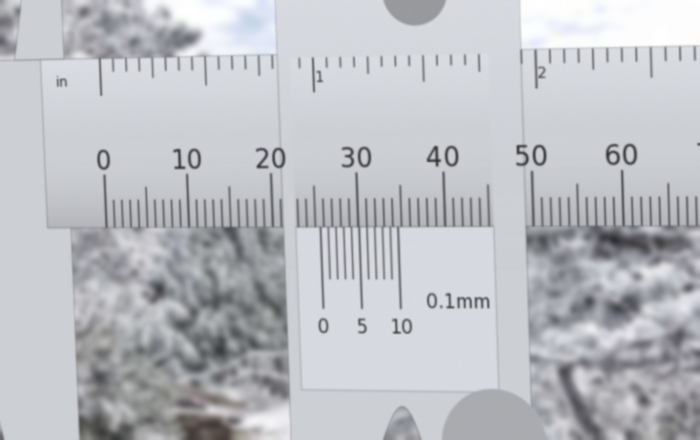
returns 25.6,mm
